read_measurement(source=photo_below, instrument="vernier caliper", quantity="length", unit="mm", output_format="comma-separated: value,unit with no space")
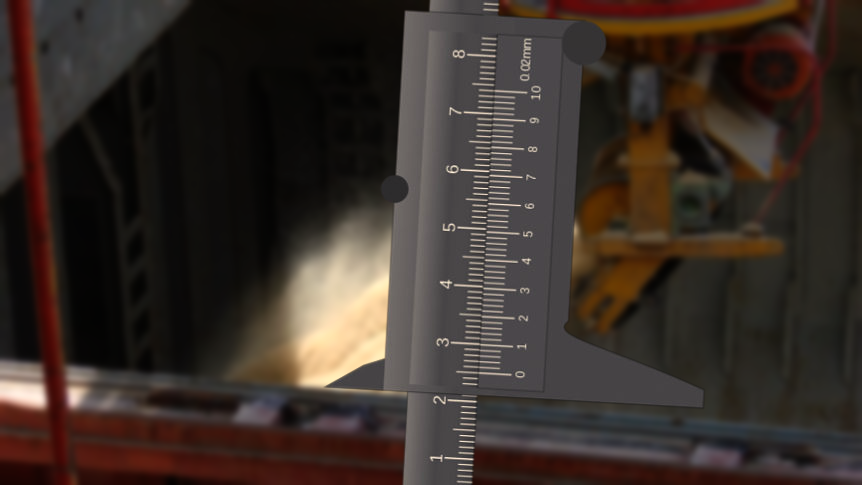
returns 25.0,mm
